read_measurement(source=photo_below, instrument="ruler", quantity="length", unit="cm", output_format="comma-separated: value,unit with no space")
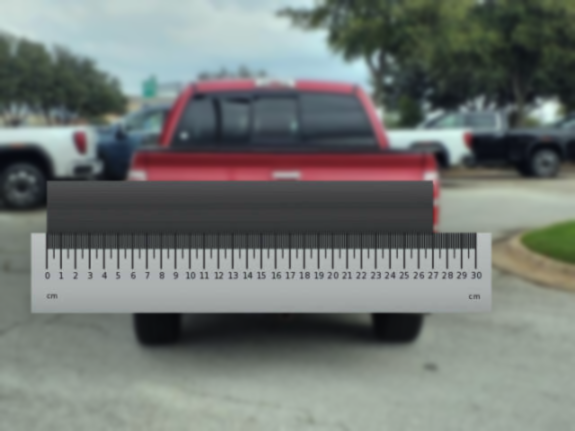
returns 27,cm
